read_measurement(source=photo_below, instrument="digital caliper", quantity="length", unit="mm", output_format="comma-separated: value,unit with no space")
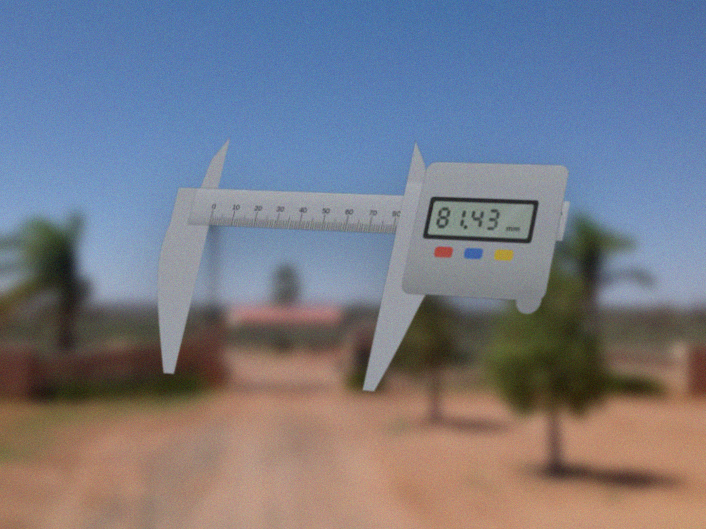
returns 81.43,mm
